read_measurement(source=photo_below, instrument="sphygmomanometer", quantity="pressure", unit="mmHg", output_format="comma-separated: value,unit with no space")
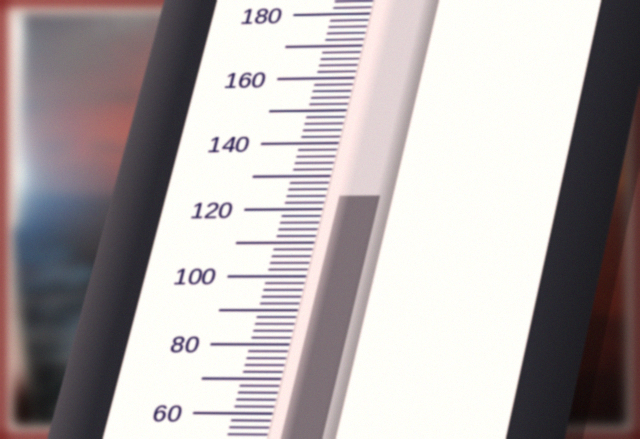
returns 124,mmHg
